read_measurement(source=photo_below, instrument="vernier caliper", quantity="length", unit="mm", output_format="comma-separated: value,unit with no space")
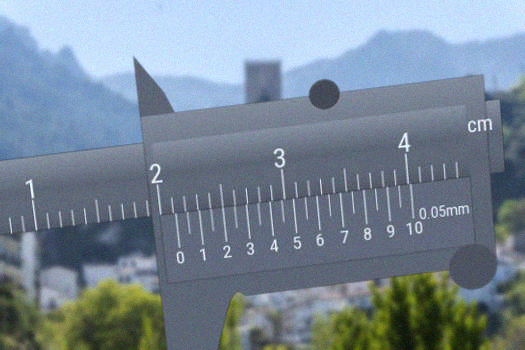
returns 21.2,mm
